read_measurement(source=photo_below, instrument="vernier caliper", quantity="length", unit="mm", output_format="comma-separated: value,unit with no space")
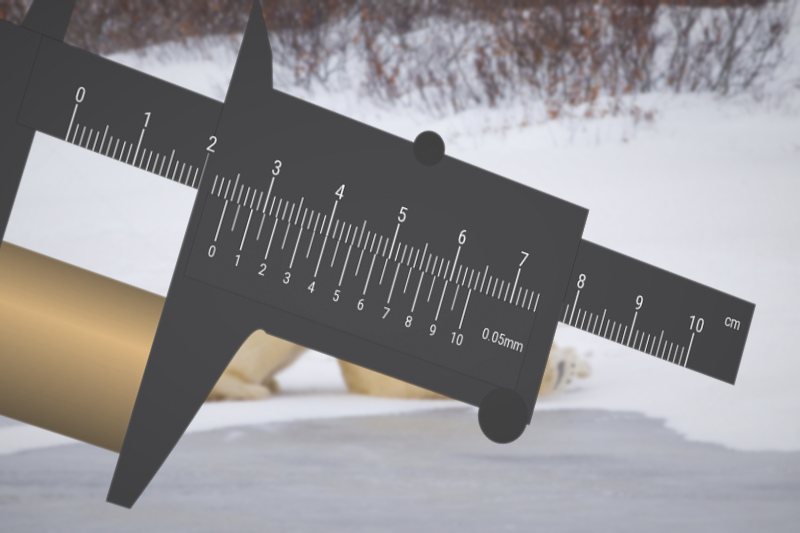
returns 24.4,mm
